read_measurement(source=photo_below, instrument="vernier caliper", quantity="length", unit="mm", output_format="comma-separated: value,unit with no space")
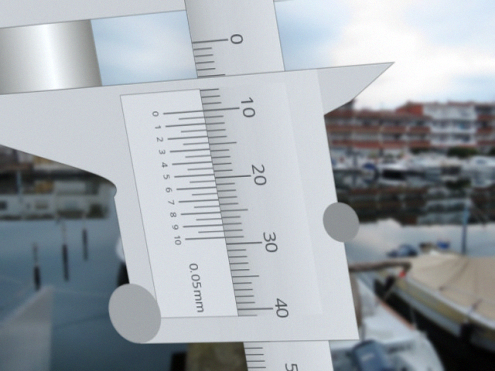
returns 10.0,mm
